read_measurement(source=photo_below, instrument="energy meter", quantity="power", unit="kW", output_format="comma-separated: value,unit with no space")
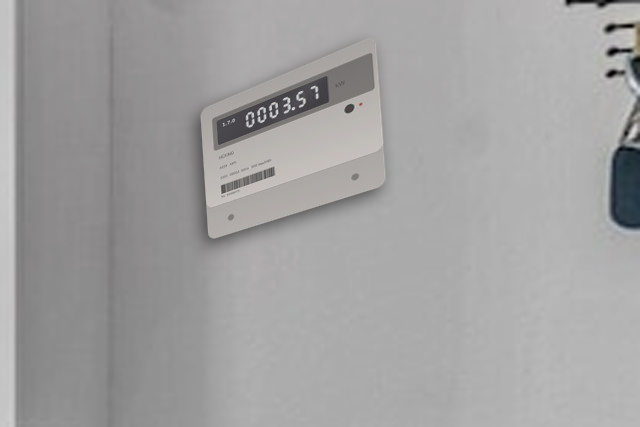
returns 3.57,kW
